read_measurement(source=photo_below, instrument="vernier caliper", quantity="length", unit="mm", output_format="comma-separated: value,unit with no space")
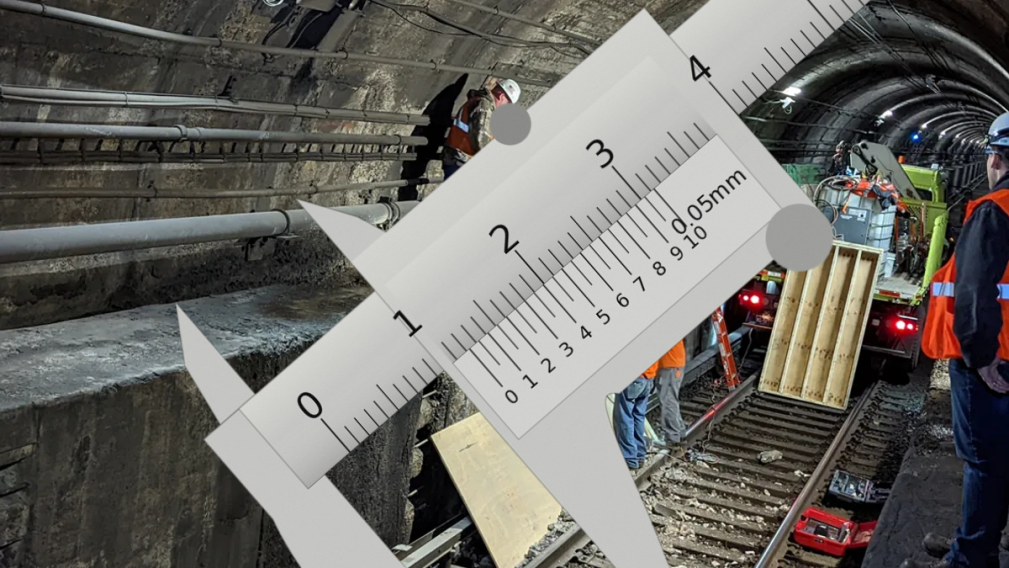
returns 12.3,mm
